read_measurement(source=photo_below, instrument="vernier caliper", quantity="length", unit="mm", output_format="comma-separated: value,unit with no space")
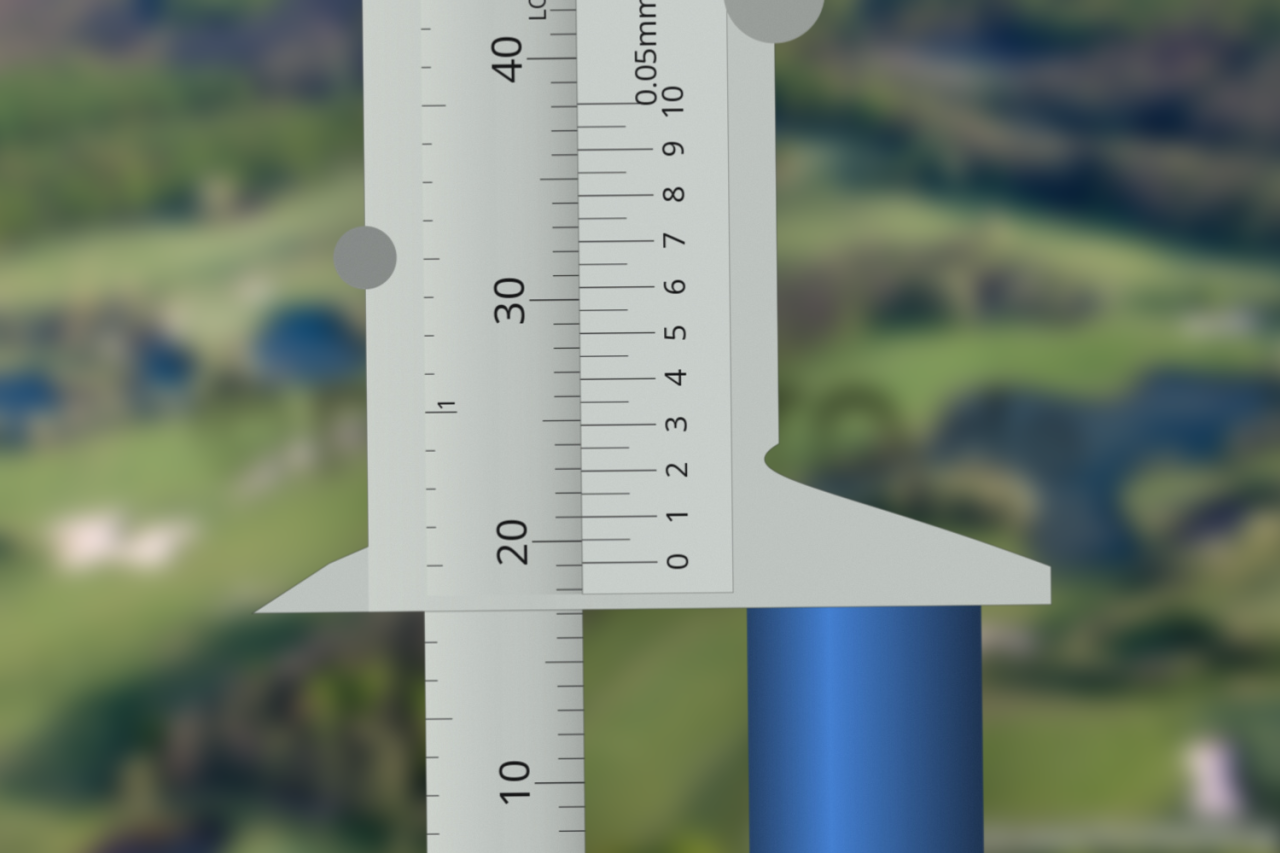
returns 19.1,mm
